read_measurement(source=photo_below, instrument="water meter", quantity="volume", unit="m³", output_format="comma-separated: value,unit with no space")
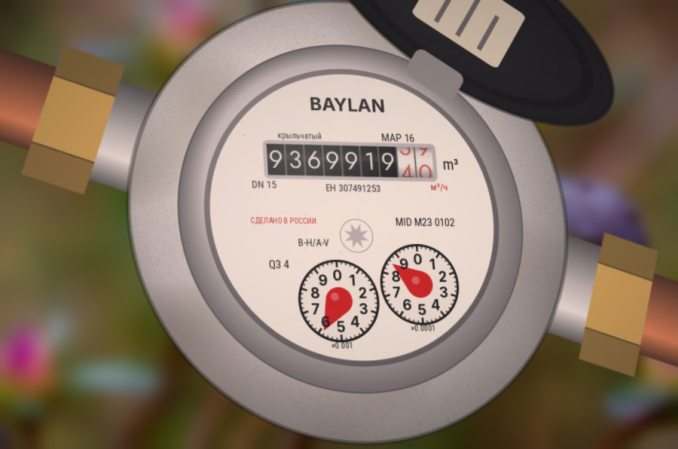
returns 9369919.3958,m³
